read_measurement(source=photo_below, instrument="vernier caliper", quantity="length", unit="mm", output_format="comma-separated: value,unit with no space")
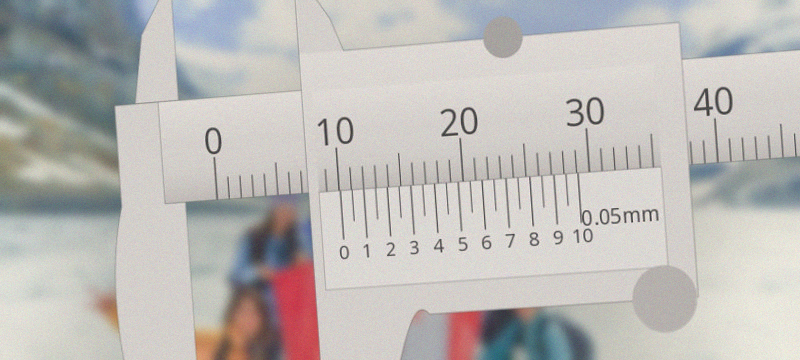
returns 10.1,mm
